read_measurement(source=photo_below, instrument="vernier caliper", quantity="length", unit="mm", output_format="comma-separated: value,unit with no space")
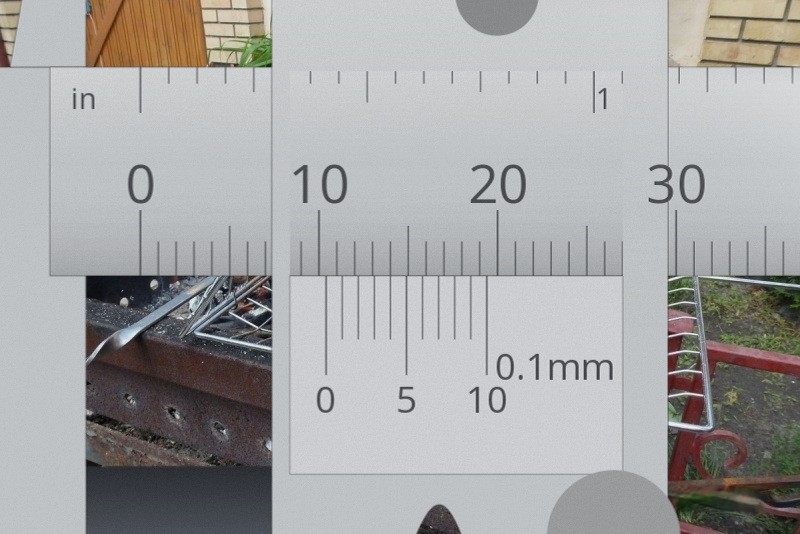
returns 10.4,mm
